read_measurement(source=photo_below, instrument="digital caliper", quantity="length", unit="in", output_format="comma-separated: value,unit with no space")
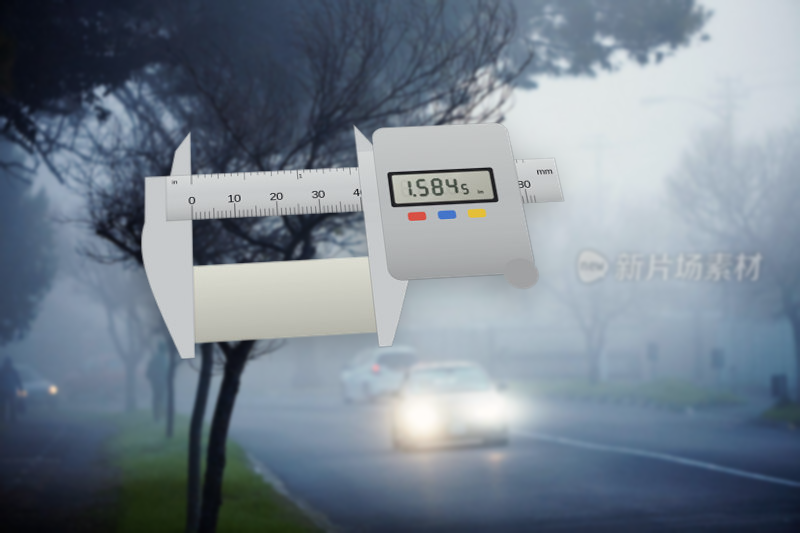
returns 1.5845,in
